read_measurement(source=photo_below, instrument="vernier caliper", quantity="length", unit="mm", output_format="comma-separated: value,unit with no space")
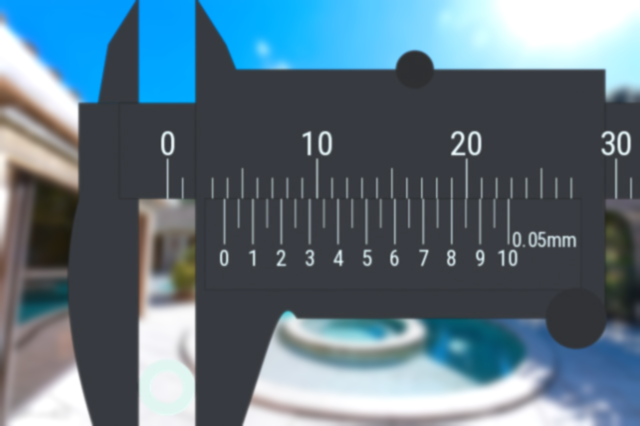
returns 3.8,mm
